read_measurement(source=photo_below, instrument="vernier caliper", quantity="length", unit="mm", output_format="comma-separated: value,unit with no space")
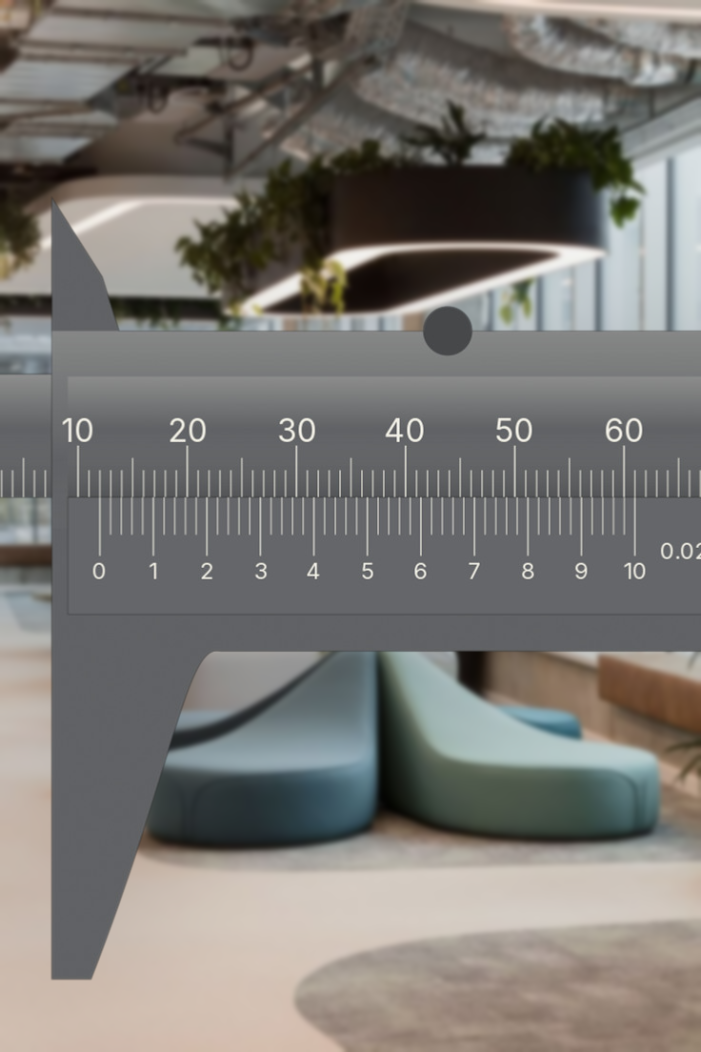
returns 12.0,mm
